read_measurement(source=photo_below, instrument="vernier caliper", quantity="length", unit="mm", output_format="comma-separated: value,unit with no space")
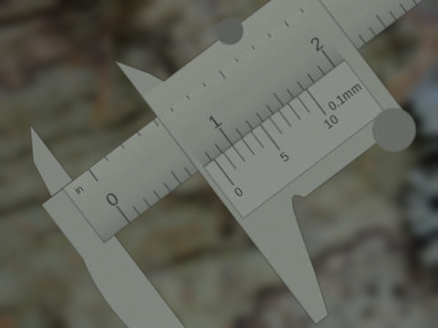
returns 8.2,mm
